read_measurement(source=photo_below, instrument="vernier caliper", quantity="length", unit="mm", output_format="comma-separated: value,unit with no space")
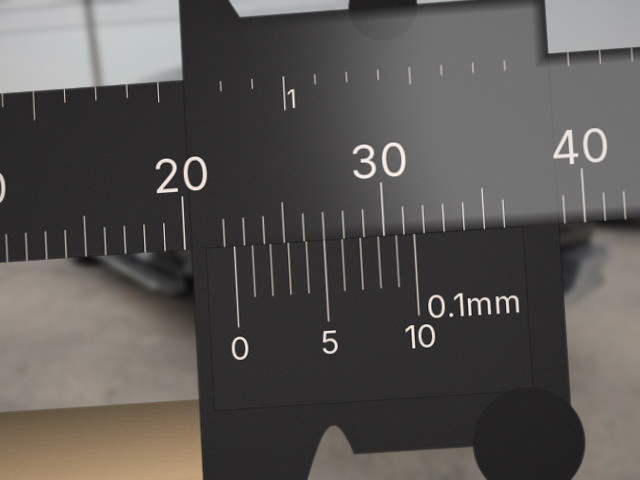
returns 22.5,mm
